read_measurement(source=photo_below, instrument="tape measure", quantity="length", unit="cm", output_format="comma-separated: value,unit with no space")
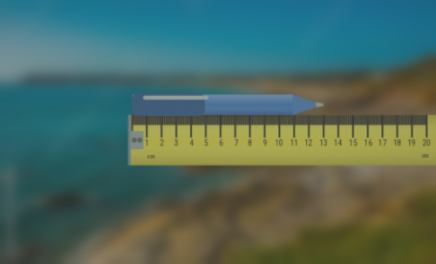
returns 13,cm
